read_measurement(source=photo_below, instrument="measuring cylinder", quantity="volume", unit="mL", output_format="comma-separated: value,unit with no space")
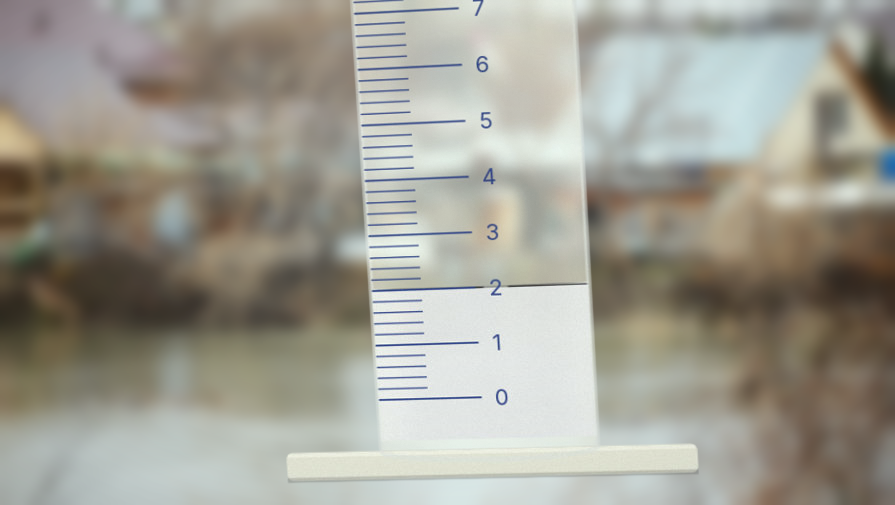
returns 2,mL
